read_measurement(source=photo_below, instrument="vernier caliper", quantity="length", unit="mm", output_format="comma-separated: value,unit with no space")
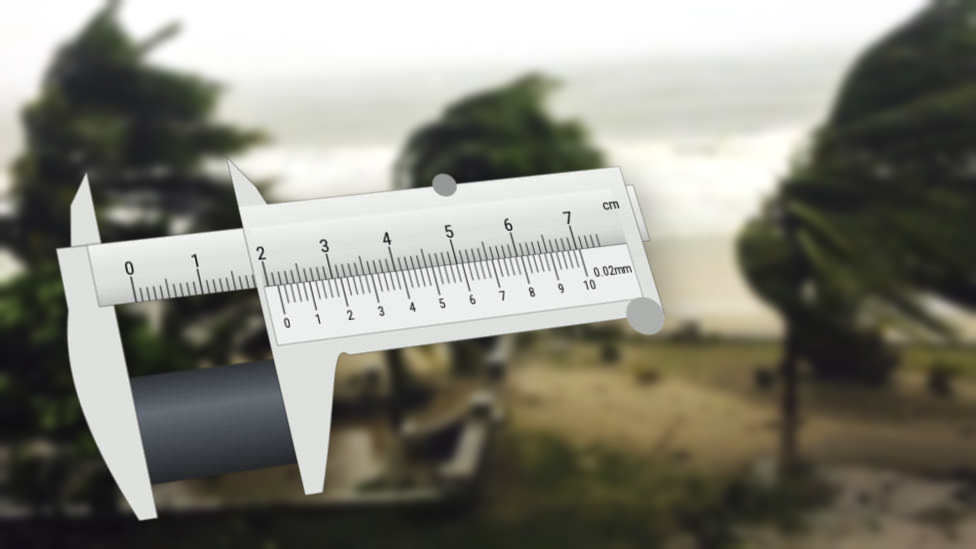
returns 21.5,mm
